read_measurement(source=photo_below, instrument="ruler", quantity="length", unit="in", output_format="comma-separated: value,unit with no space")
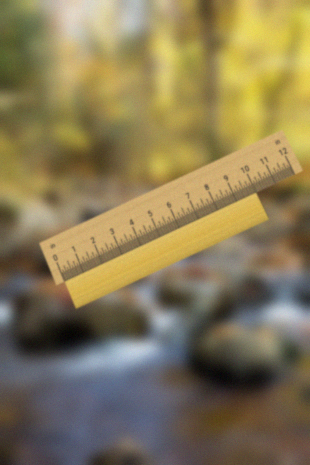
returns 10,in
